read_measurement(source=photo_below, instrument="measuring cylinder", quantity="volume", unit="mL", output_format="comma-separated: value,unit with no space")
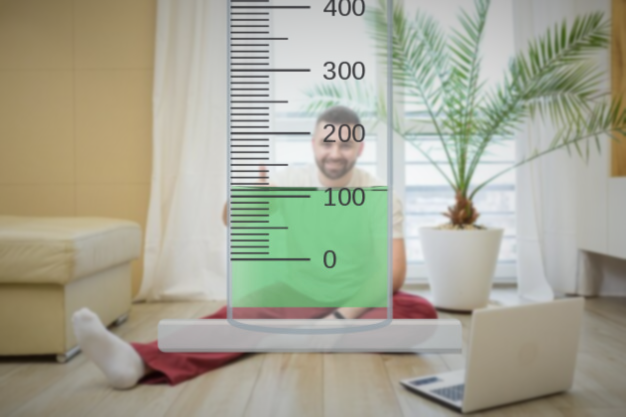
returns 110,mL
